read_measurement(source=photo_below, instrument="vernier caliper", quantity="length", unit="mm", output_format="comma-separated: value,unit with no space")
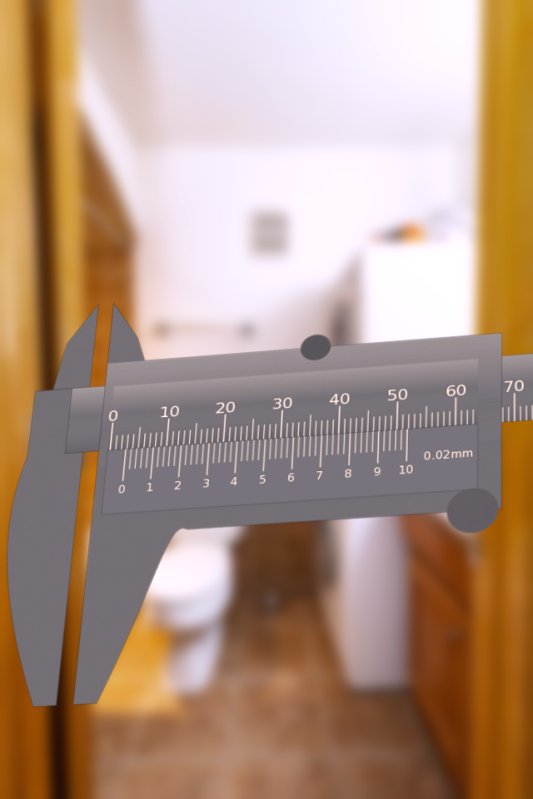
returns 2.8,mm
